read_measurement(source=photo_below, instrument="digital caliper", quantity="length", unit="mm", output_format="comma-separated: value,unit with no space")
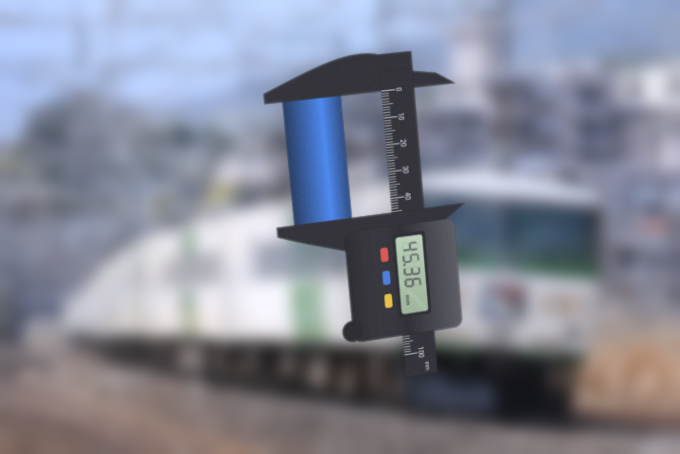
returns 45.36,mm
